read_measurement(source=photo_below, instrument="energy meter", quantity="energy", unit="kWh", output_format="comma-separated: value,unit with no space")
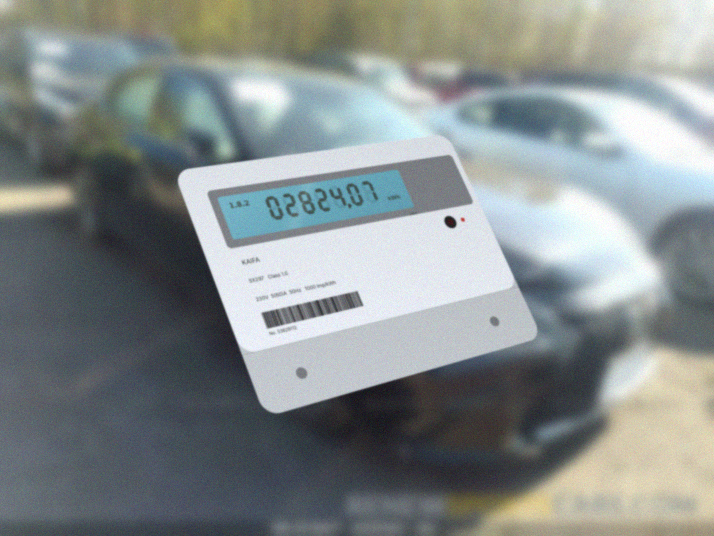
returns 2824.07,kWh
